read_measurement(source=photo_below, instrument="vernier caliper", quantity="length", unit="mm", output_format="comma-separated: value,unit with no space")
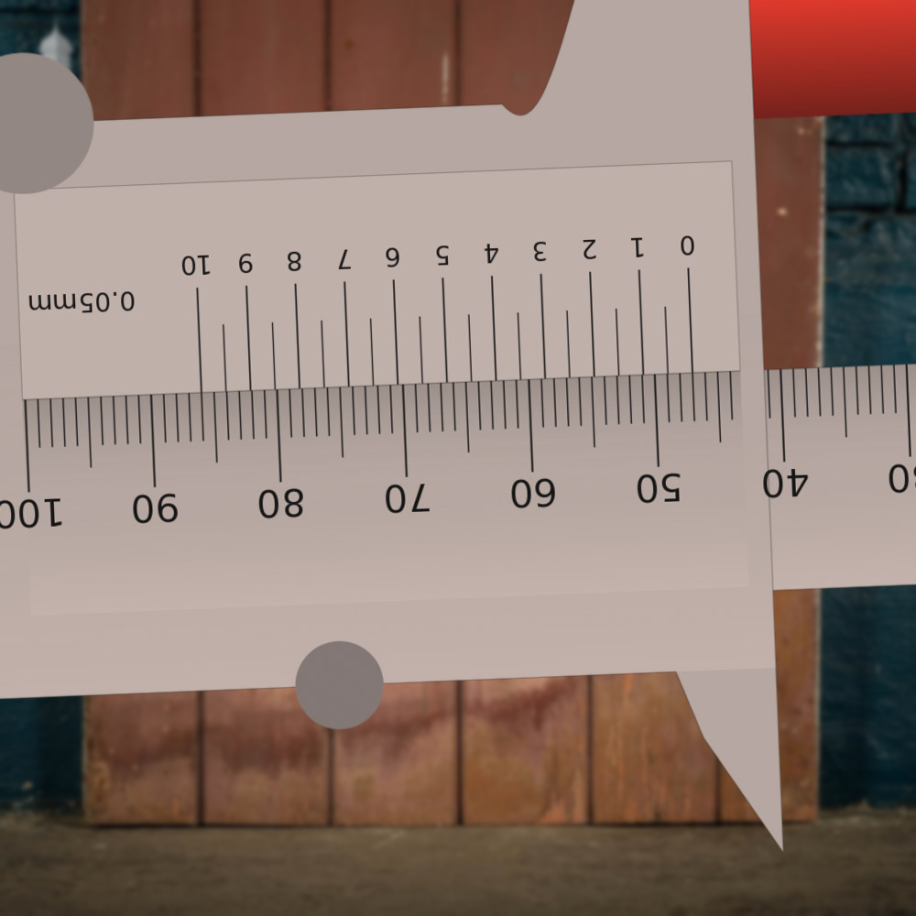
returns 47.0,mm
